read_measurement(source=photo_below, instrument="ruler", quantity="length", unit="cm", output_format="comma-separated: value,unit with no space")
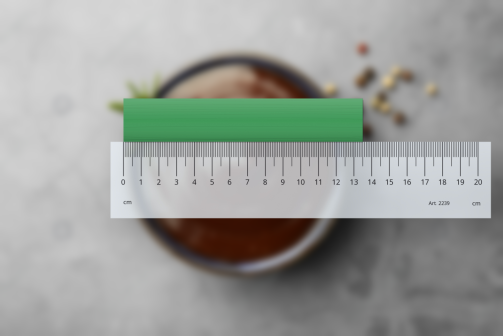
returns 13.5,cm
